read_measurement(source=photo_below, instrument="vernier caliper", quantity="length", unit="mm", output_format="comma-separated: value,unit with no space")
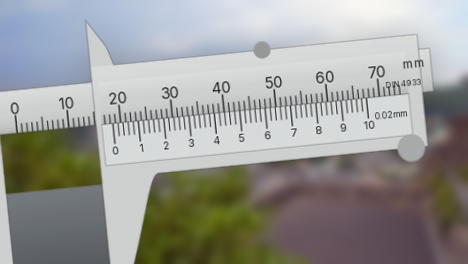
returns 18.5,mm
